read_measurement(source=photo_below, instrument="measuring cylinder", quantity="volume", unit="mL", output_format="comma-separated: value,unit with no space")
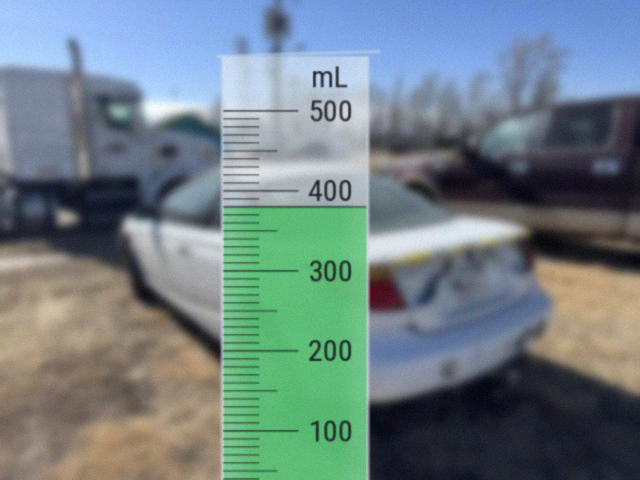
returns 380,mL
